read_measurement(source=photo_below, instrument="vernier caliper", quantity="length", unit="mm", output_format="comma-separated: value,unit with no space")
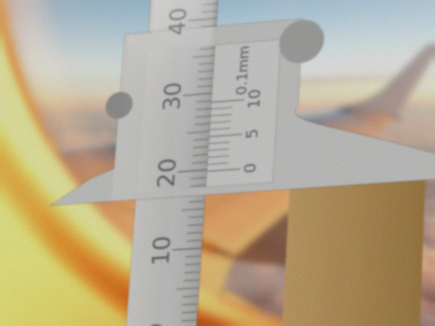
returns 19.8,mm
